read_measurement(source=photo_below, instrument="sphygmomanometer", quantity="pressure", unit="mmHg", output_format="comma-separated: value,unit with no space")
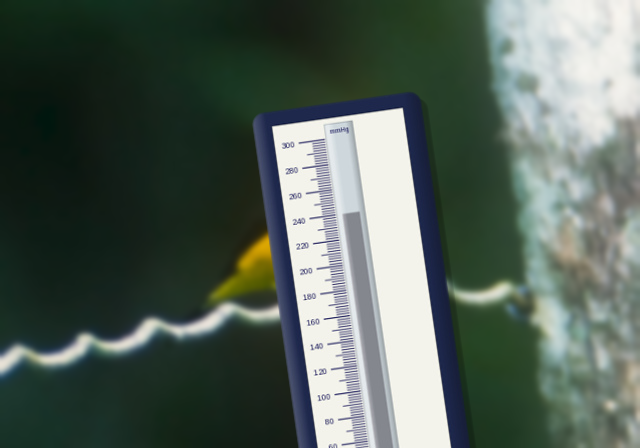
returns 240,mmHg
